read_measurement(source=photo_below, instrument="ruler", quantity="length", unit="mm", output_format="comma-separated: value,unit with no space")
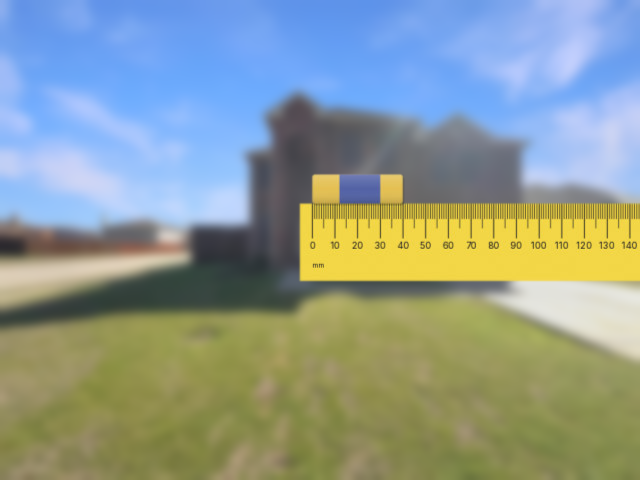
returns 40,mm
